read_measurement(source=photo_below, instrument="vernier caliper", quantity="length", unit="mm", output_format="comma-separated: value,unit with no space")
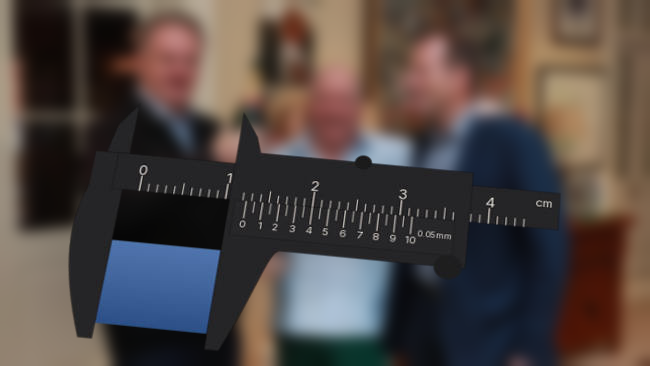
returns 12.4,mm
